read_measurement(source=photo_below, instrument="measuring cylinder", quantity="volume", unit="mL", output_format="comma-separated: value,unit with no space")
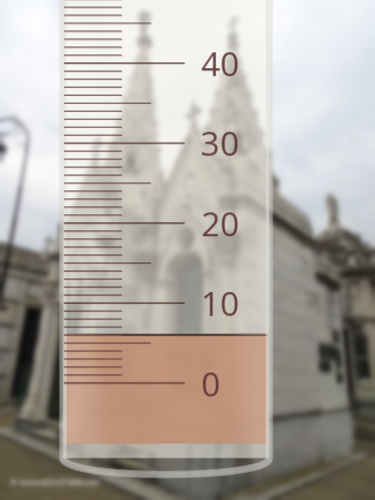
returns 6,mL
